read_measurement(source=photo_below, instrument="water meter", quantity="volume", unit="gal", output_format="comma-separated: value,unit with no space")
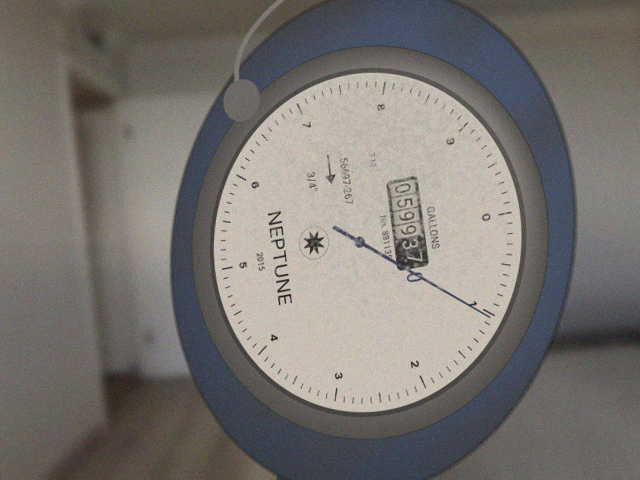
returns 599371.0,gal
